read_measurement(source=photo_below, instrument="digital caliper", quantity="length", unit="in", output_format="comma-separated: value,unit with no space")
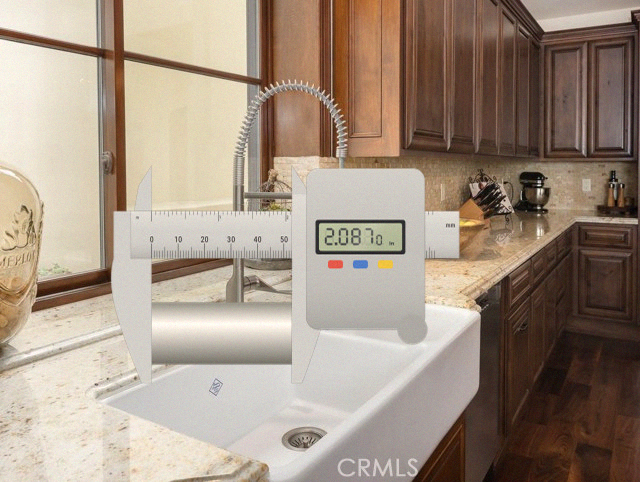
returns 2.0870,in
